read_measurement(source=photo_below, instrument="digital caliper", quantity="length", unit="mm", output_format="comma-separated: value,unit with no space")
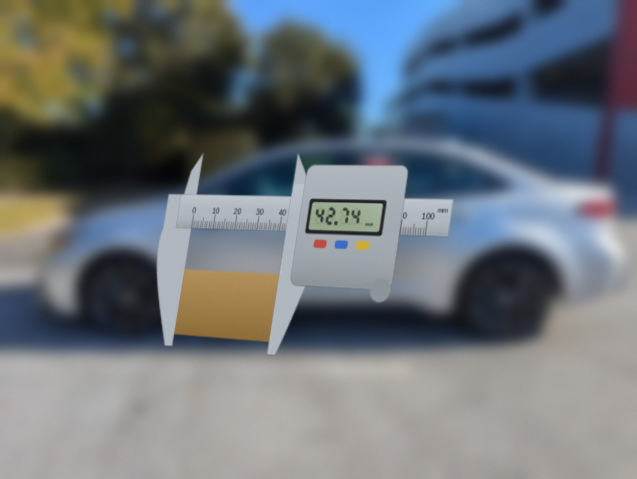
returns 42.74,mm
